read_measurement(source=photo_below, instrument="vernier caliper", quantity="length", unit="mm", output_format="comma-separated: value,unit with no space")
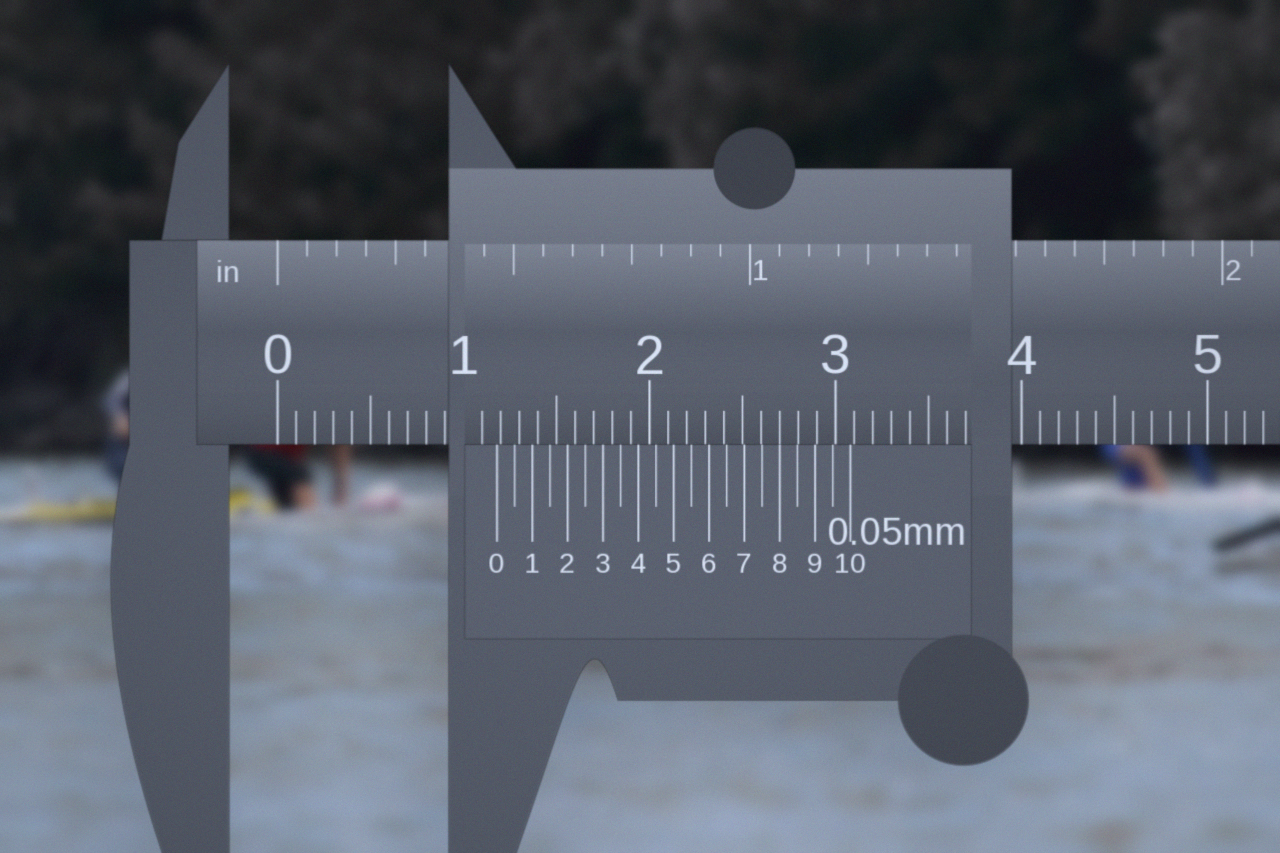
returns 11.8,mm
